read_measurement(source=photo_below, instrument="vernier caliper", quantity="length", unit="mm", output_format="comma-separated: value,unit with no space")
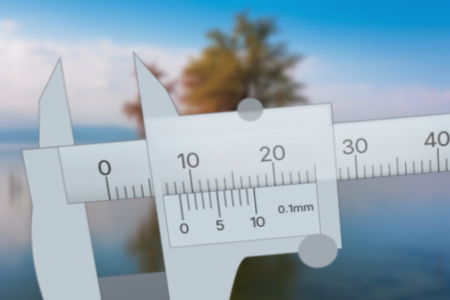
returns 8.4,mm
